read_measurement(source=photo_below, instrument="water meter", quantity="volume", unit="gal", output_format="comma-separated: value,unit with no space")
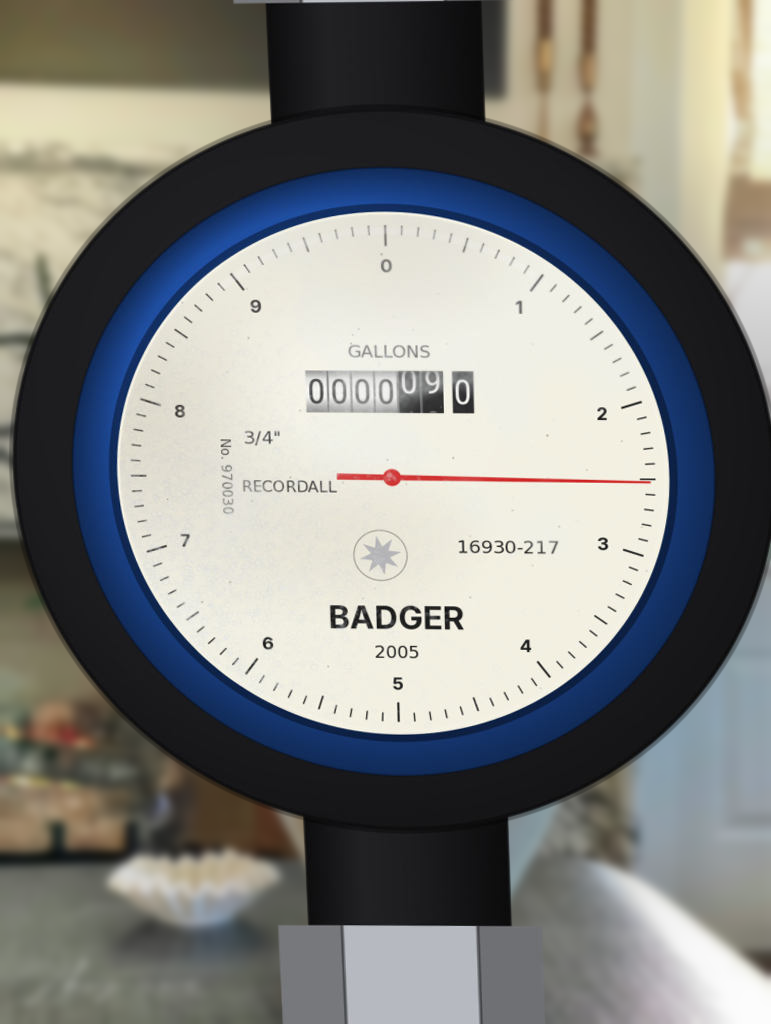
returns 92.5,gal
